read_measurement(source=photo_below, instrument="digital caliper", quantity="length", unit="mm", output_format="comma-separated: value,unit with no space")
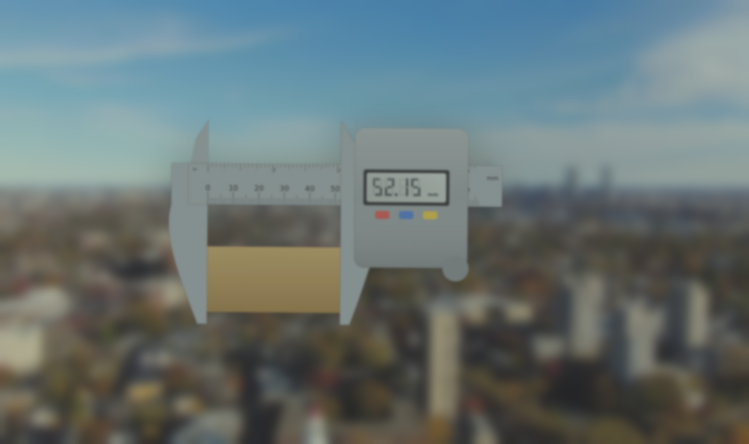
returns 52.15,mm
